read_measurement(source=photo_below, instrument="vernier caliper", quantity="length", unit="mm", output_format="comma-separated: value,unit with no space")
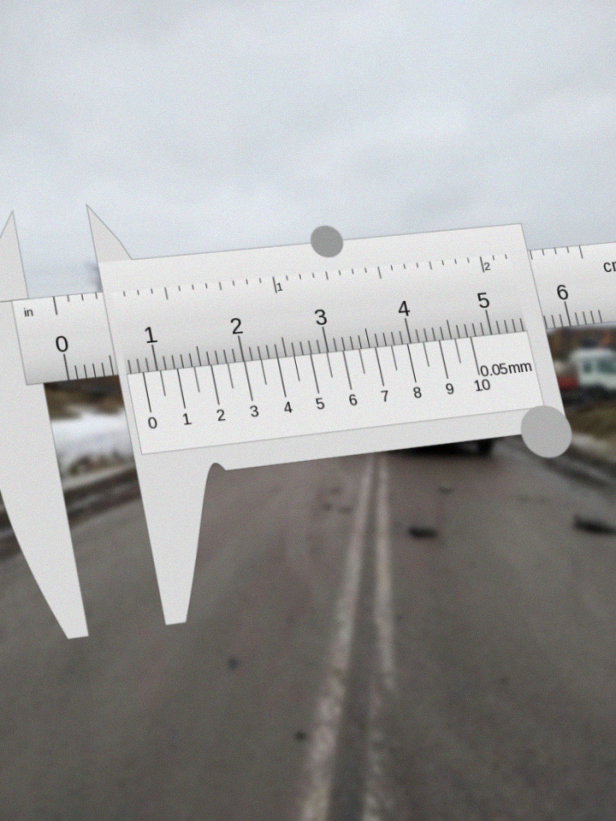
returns 8.4,mm
